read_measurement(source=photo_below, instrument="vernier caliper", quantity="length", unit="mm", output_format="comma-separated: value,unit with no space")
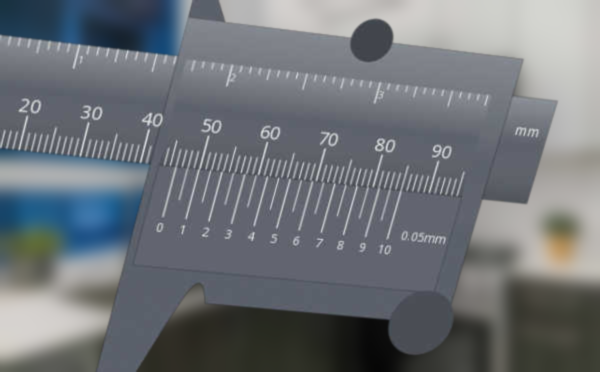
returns 46.0,mm
